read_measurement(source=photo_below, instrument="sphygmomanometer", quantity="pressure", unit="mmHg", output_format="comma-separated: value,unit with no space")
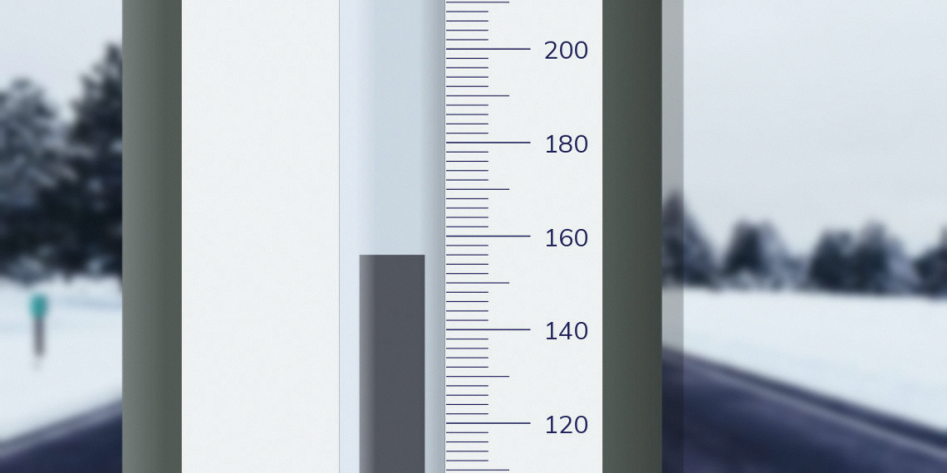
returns 156,mmHg
